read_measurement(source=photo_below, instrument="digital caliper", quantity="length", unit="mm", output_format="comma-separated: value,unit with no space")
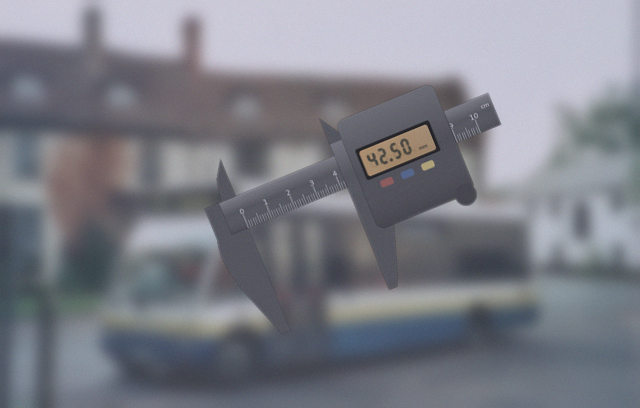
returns 42.50,mm
